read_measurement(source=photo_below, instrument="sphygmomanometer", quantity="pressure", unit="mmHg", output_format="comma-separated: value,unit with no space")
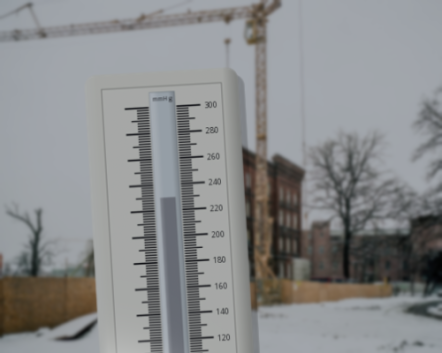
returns 230,mmHg
